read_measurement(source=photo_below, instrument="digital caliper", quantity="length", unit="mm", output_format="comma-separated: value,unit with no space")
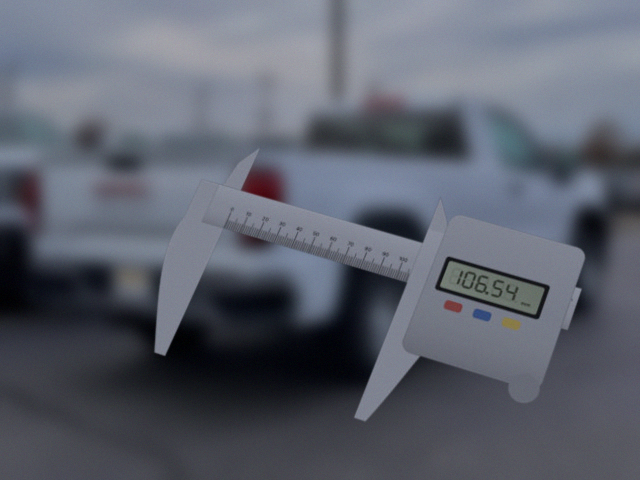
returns 106.54,mm
